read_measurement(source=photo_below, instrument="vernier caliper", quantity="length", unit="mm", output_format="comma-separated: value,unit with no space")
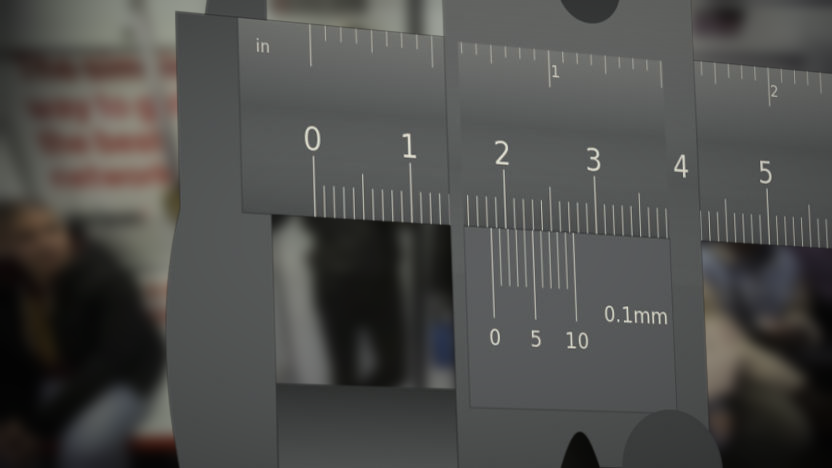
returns 18.4,mm
